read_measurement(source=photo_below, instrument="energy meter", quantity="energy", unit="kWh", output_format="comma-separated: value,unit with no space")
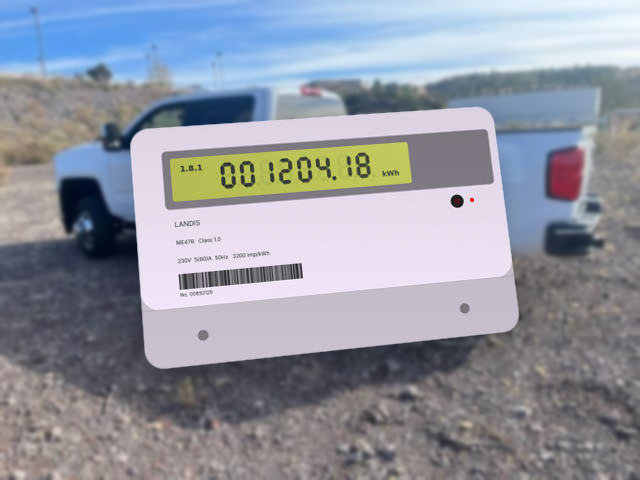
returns 1204.18,kWh
